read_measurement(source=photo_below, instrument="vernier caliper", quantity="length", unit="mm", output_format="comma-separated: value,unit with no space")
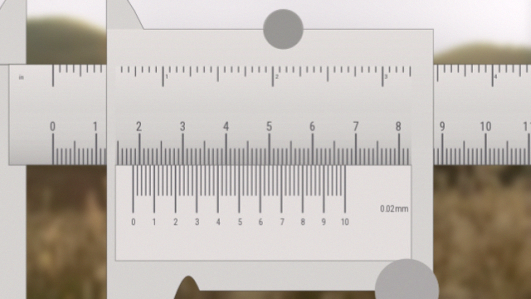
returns 18.5,mm
